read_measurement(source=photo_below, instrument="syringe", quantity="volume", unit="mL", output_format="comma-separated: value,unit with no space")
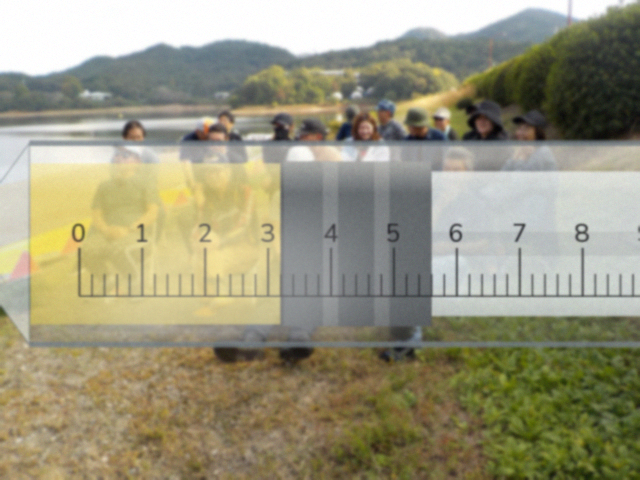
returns 3.2,mL
